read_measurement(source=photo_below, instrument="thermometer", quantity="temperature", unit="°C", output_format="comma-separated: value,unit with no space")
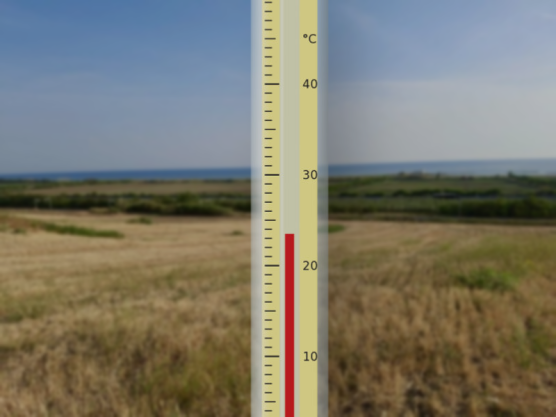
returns 23.5,°C
